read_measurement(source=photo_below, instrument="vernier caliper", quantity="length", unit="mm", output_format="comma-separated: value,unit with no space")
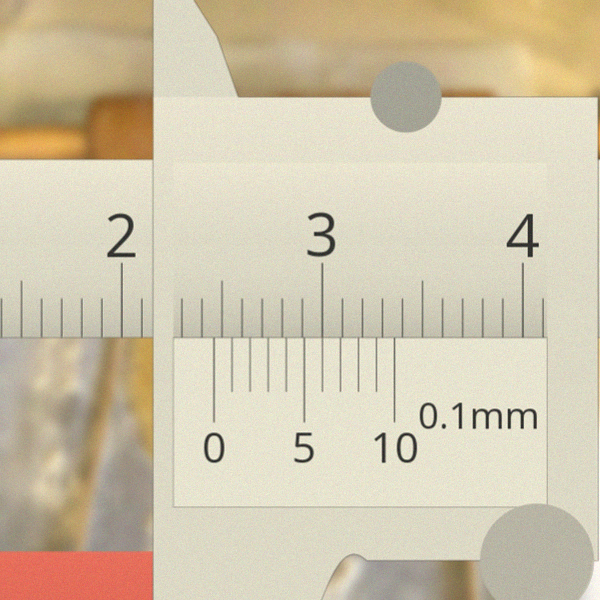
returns 24.6,mm
